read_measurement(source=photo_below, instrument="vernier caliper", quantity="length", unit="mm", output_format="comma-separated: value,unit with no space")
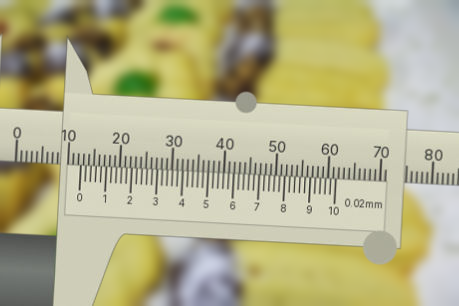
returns 12.5,mm
